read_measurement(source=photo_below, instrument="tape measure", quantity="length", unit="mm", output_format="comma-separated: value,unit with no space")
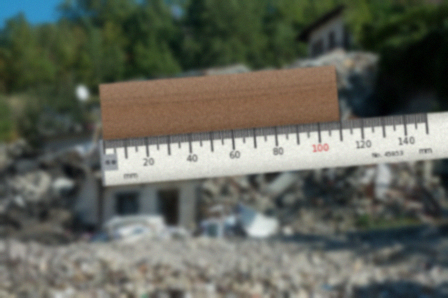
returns 110,mm
